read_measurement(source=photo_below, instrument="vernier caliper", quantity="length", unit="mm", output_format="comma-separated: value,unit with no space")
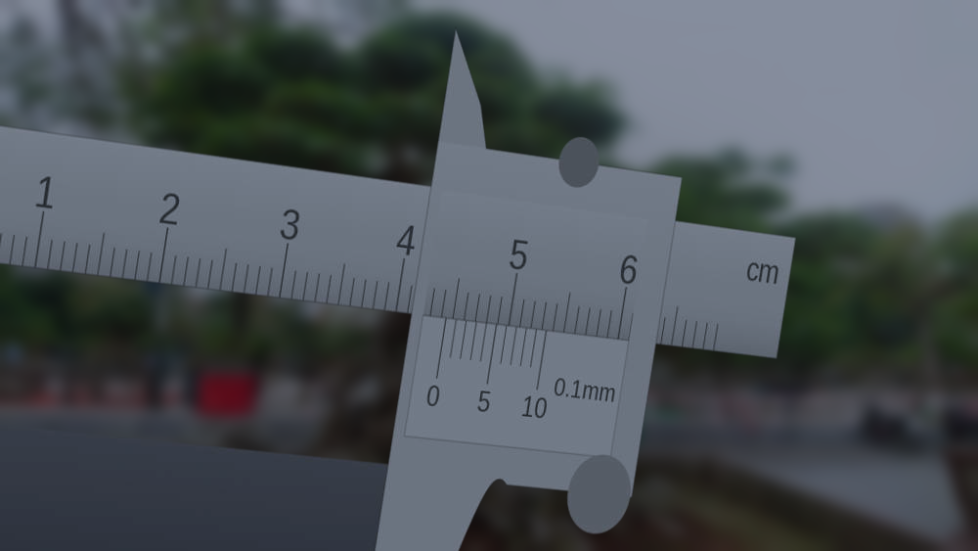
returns 44.4,mm
